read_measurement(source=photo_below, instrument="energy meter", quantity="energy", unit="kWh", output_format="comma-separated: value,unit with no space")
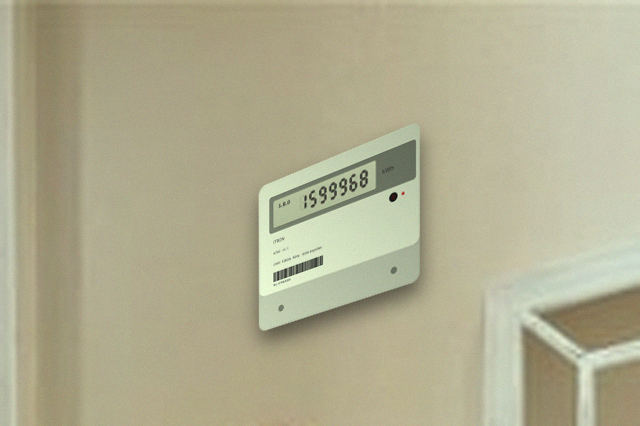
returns 1599968,kWh
